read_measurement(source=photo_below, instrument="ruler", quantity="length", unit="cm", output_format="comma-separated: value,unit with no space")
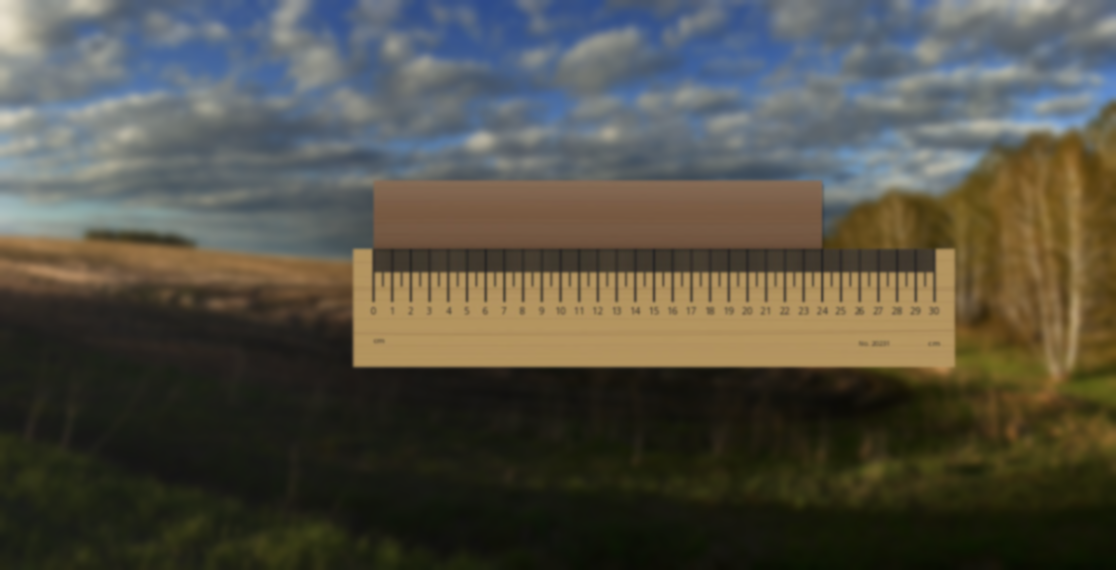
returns 24,cm
